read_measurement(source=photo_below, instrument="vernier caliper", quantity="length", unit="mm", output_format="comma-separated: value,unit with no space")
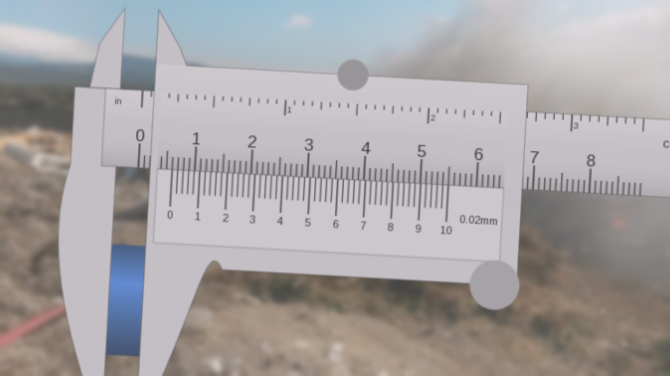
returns 6.0,mm
